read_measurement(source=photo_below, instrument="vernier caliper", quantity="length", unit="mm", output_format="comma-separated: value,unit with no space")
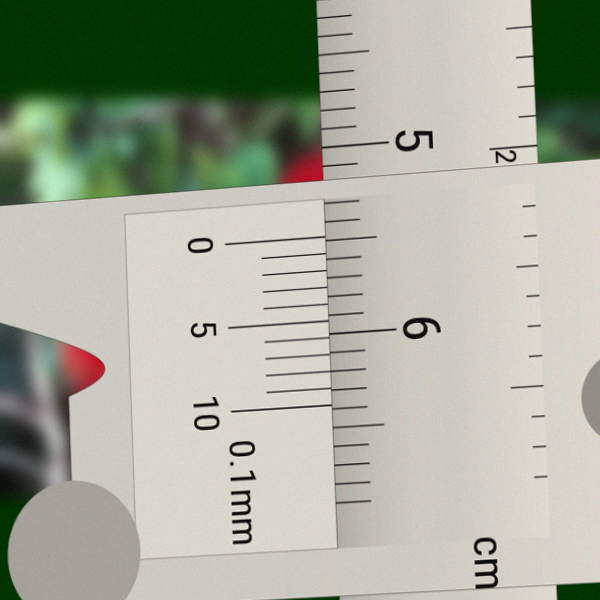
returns 54.8,mm
